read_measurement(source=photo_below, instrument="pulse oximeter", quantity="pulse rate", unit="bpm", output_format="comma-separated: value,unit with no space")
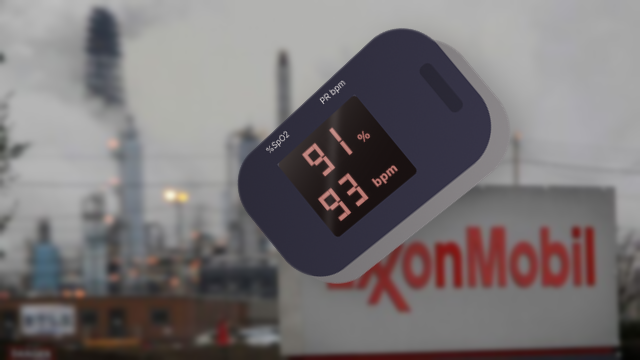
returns 93,bpm
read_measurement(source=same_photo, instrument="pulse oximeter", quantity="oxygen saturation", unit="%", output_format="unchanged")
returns 91,%
